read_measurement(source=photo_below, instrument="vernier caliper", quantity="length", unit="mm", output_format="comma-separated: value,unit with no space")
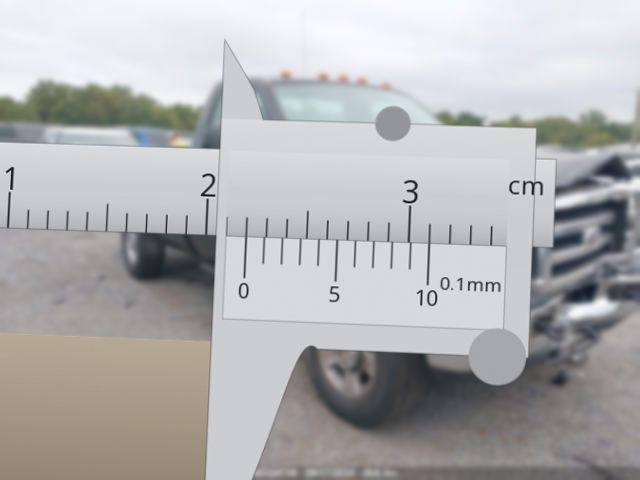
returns 22.0,mm
